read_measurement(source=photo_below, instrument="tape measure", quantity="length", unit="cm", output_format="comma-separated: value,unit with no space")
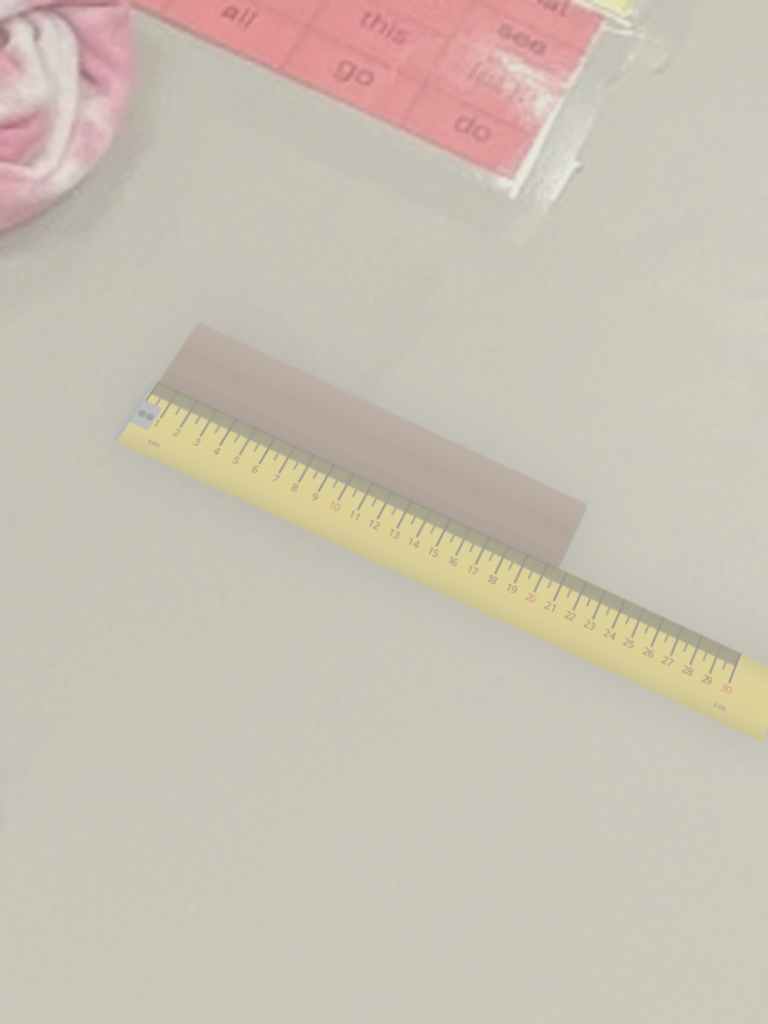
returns 20.5,cm
